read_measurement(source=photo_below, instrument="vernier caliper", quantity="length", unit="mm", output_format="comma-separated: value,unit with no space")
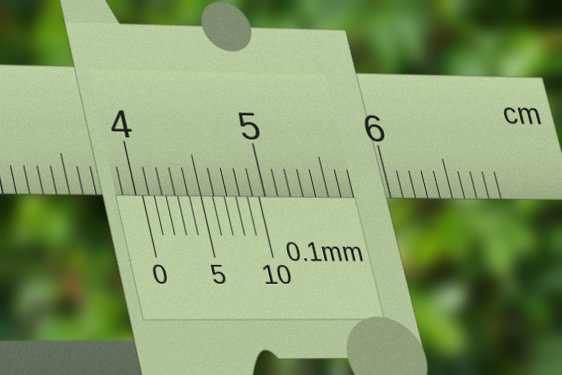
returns 40.5,mm
